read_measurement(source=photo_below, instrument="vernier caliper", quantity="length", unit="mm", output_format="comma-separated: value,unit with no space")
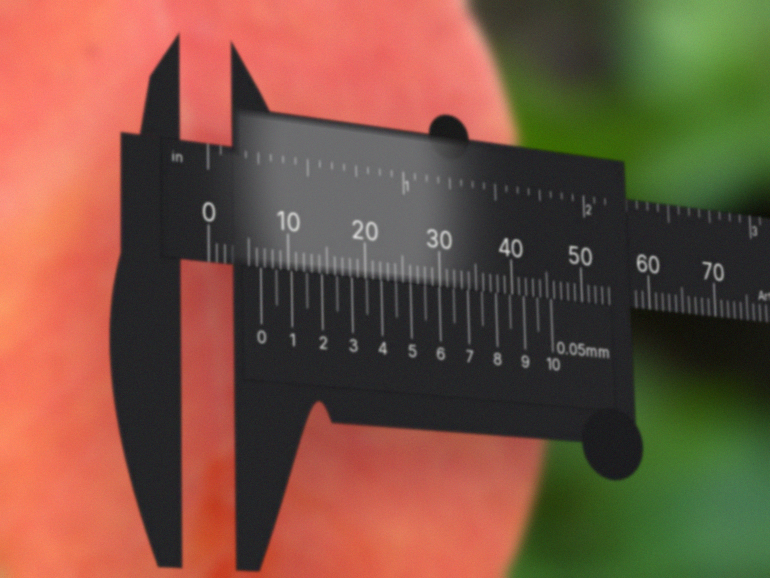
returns 6.5,mm
